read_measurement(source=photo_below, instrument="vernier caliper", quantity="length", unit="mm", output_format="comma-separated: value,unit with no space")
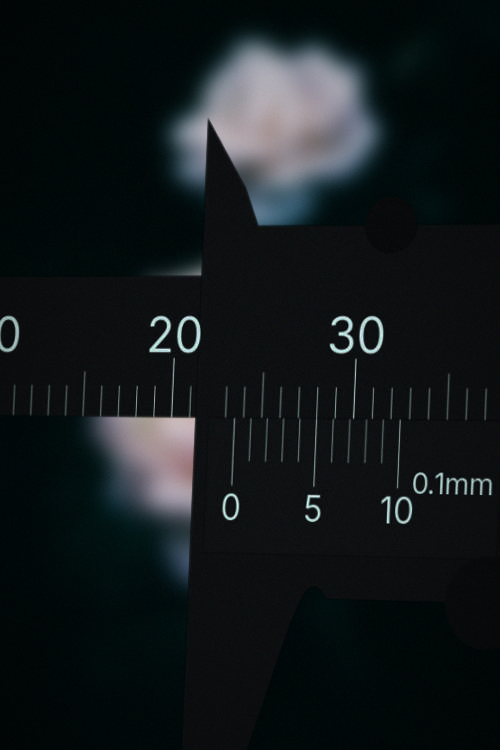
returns 23.5,mm
